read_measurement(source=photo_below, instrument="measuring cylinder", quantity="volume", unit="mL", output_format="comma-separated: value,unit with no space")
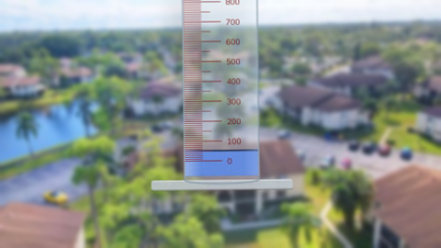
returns 50,mL
